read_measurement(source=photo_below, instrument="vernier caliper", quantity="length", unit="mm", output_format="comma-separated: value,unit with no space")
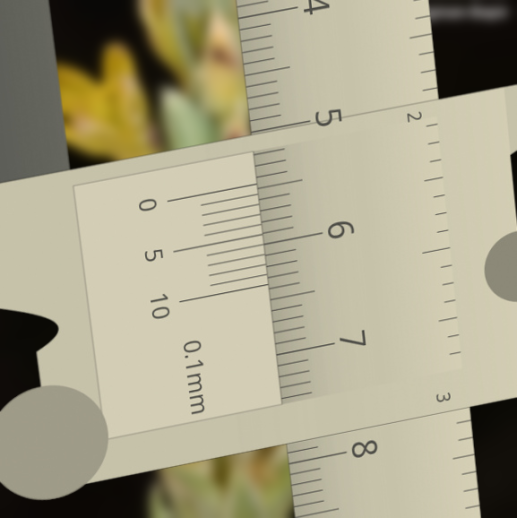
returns 54.6,mm
